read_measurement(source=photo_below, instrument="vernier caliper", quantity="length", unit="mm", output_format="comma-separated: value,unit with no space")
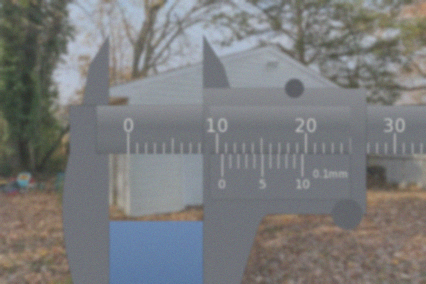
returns 10.6,mm
